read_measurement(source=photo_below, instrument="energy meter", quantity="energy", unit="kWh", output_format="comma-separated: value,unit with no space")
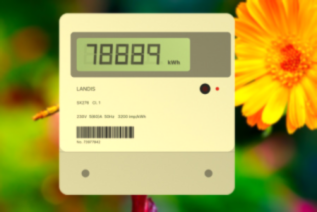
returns 78889,kWh
